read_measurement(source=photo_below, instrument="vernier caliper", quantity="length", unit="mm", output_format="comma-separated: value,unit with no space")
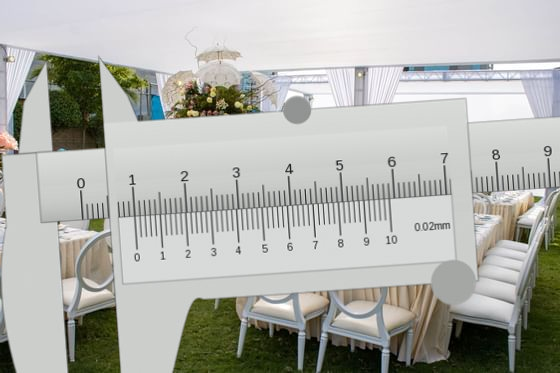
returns 10.0,mm
